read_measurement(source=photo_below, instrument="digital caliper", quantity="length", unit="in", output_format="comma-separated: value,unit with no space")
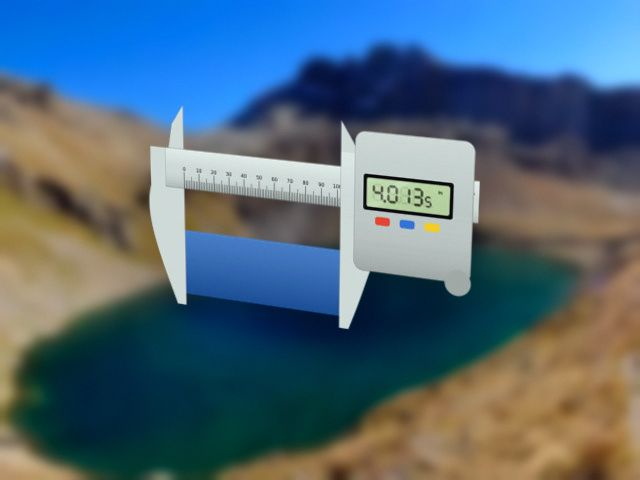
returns 4.0135,in
